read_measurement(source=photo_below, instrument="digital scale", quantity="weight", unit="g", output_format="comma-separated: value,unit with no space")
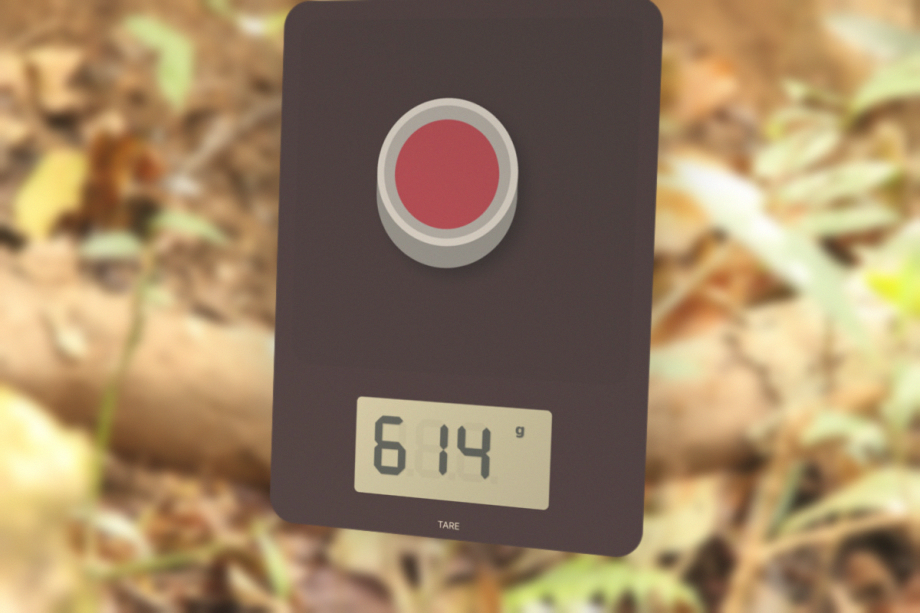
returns 614,g
